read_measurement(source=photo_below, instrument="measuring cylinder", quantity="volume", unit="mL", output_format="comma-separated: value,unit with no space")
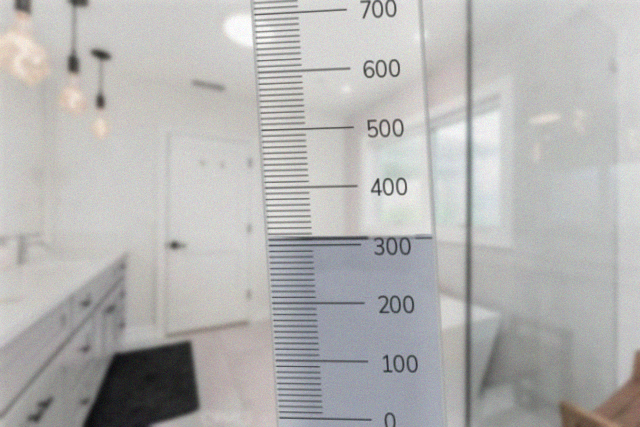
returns 310,mL
